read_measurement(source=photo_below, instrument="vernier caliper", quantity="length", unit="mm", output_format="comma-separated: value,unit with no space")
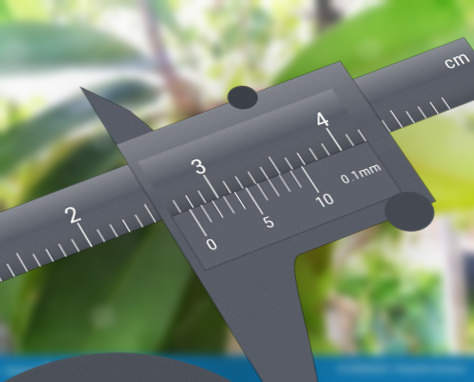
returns 27.7,mm
